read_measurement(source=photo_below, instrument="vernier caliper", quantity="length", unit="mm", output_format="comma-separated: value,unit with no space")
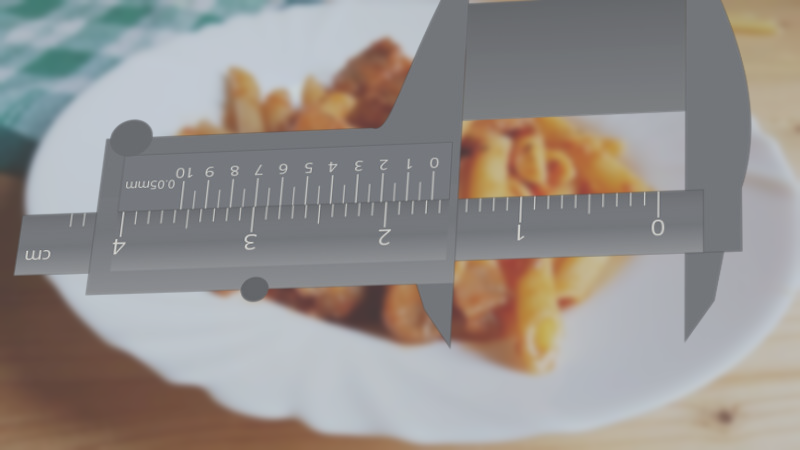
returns 16.6,mm
